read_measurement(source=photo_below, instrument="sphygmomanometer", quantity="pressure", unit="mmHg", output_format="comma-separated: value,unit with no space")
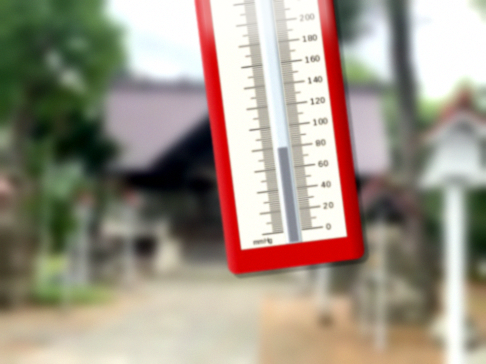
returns 80,mmHg
